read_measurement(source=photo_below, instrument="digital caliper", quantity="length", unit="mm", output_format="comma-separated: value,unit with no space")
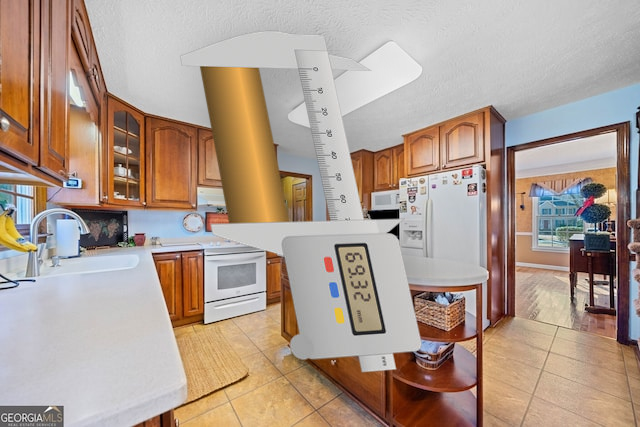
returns 69.32,mm
